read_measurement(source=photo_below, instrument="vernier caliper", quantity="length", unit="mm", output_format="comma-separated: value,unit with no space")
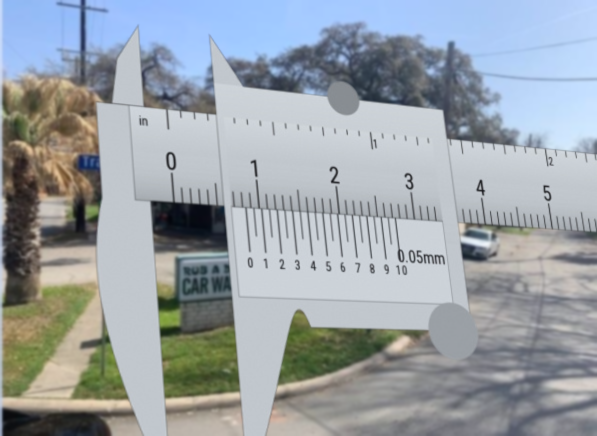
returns 8.4,mm
